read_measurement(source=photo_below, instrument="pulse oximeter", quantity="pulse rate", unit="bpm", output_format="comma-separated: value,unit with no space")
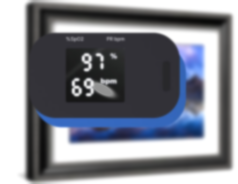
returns 69,bpm
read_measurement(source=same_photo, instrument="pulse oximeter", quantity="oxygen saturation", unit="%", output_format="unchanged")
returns 97,%
